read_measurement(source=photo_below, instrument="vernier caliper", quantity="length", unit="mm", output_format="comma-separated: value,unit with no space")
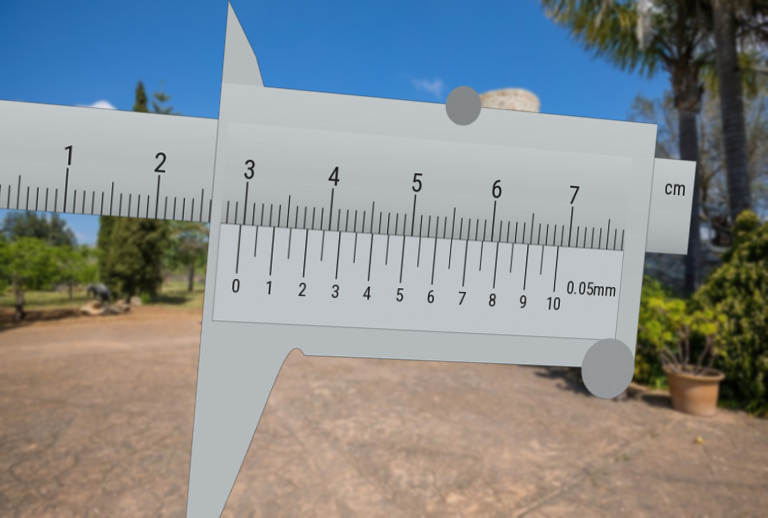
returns 29.6,mm
